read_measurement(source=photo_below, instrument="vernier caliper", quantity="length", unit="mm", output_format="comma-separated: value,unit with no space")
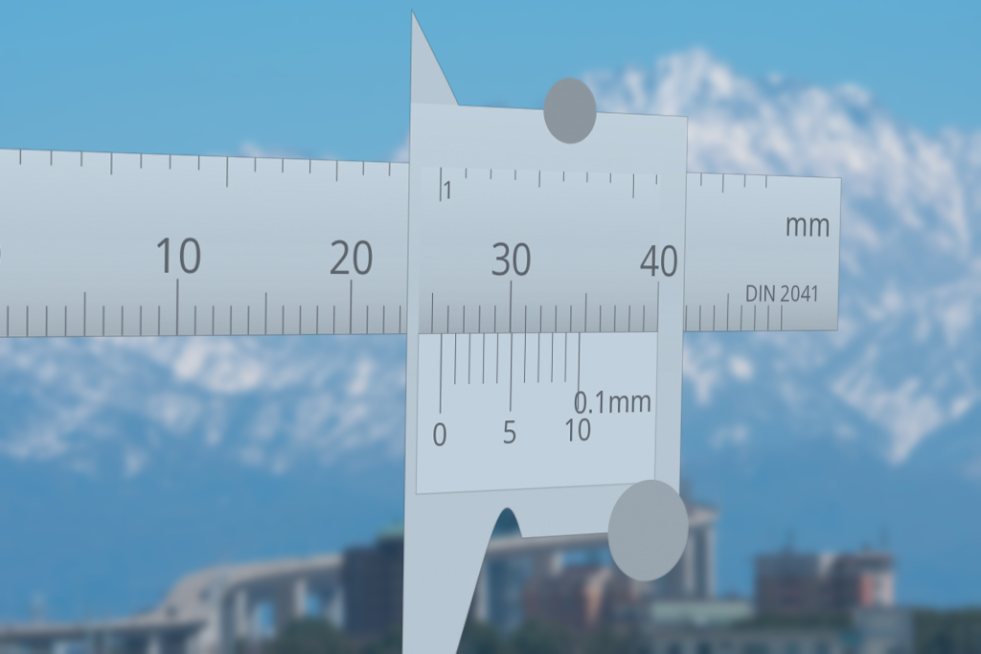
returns 25.6,mm
